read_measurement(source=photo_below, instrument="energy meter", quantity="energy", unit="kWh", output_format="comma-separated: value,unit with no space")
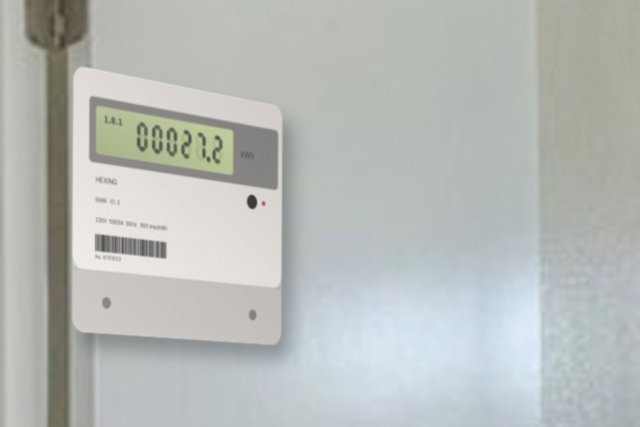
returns 27.2,kWh
